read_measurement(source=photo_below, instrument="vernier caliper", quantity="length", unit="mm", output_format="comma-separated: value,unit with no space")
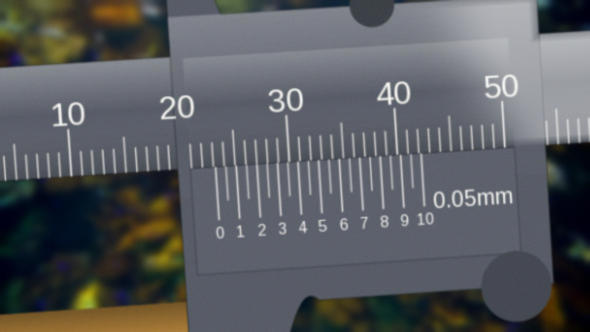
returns 23.2,mm
